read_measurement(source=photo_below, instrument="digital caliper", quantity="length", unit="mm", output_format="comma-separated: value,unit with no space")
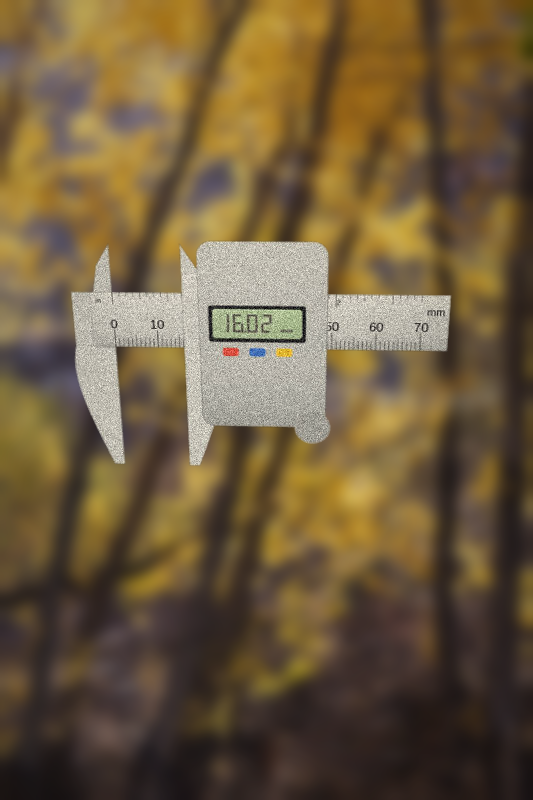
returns 16.02,mm
